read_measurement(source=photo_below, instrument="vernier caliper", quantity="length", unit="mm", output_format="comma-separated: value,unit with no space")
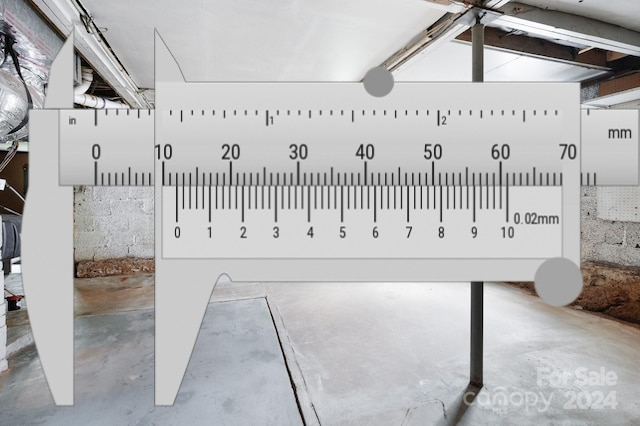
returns 12.0,mm
